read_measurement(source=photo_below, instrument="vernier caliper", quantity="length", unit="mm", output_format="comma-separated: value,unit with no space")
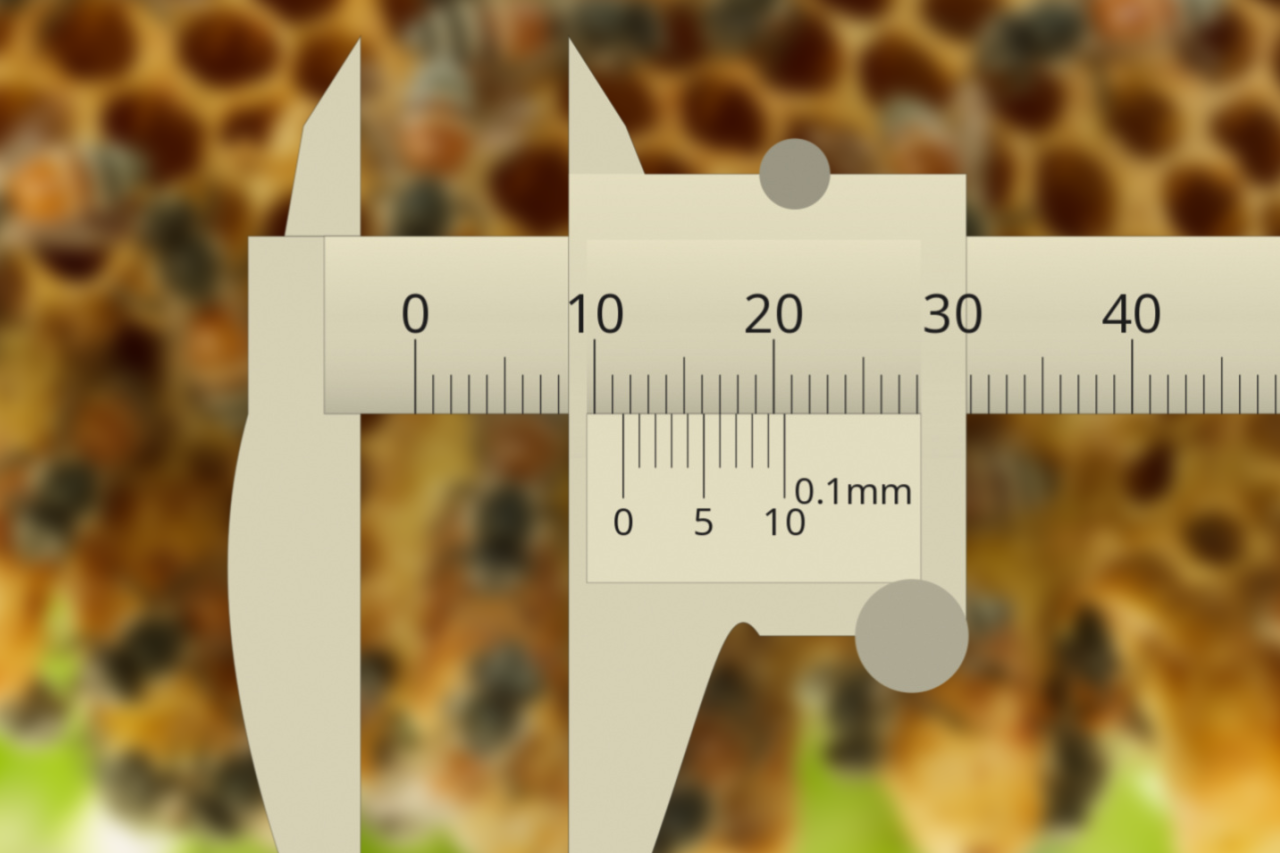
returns 11.6,mm
